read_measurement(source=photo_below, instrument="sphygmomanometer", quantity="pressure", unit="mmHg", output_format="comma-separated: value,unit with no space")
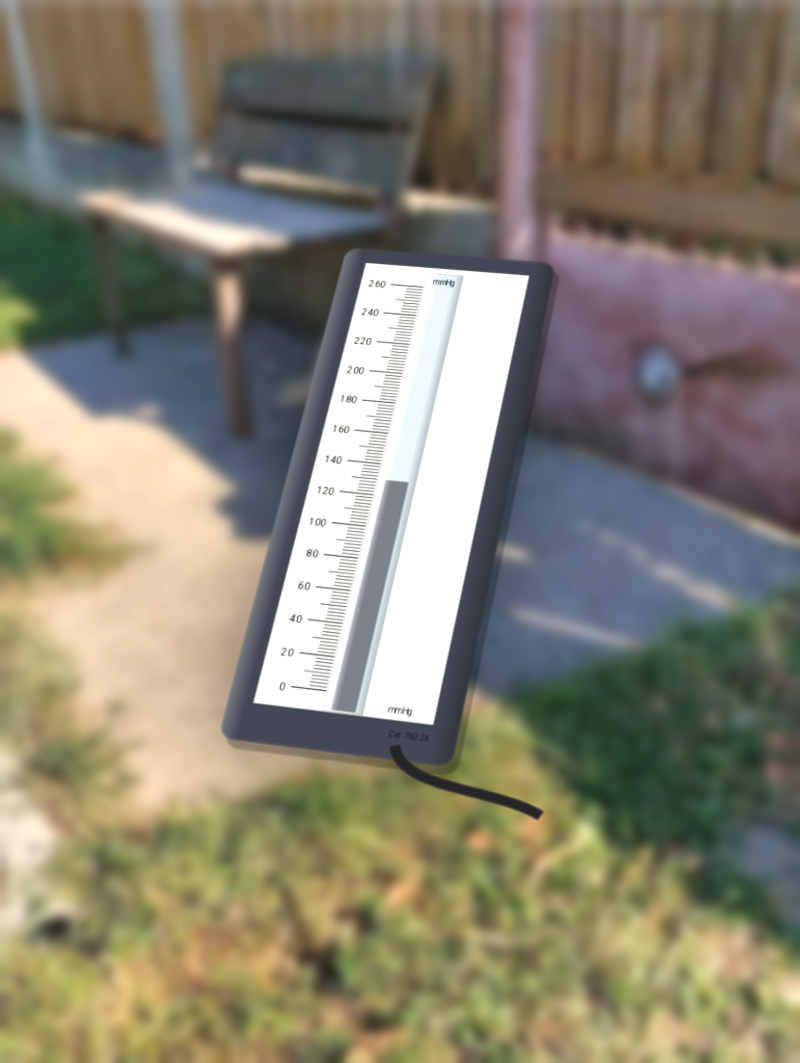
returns 130,mmHg
